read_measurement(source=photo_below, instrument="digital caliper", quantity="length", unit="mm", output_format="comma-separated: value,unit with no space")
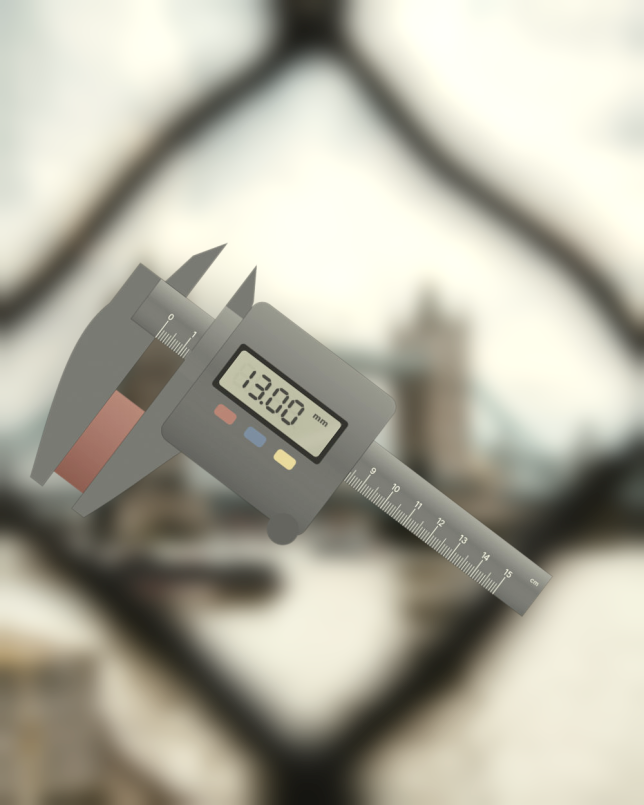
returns 13.00,mm
